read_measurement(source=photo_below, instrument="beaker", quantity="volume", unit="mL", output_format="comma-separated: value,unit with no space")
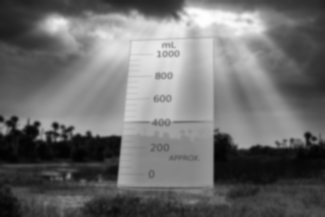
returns 400,mL
